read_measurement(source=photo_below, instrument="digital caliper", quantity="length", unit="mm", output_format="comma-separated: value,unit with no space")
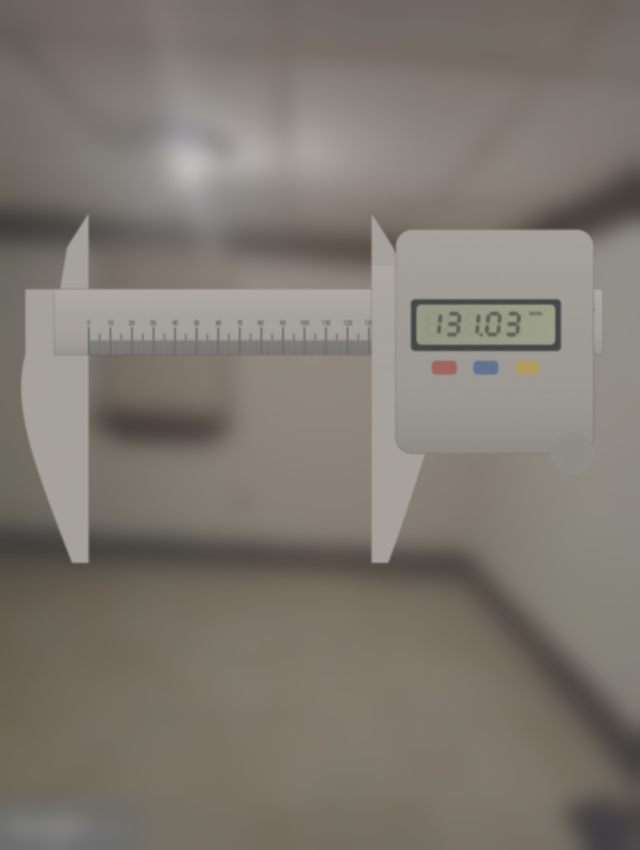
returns 131.03,mm
